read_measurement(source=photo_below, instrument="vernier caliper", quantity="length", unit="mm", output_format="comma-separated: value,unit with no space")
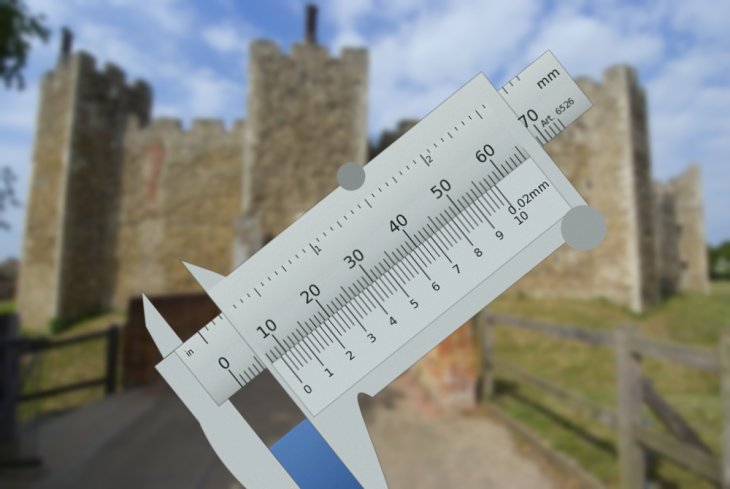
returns 8.8,mm
